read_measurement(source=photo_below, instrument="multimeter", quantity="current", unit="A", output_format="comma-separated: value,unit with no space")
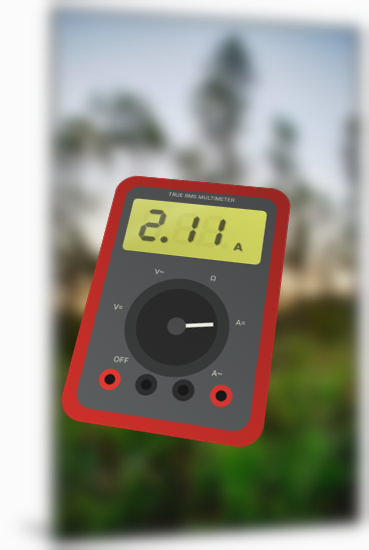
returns 2.11,A
